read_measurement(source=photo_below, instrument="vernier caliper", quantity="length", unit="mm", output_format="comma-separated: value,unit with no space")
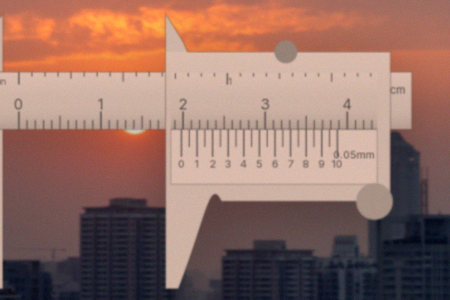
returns 19.8,mm
